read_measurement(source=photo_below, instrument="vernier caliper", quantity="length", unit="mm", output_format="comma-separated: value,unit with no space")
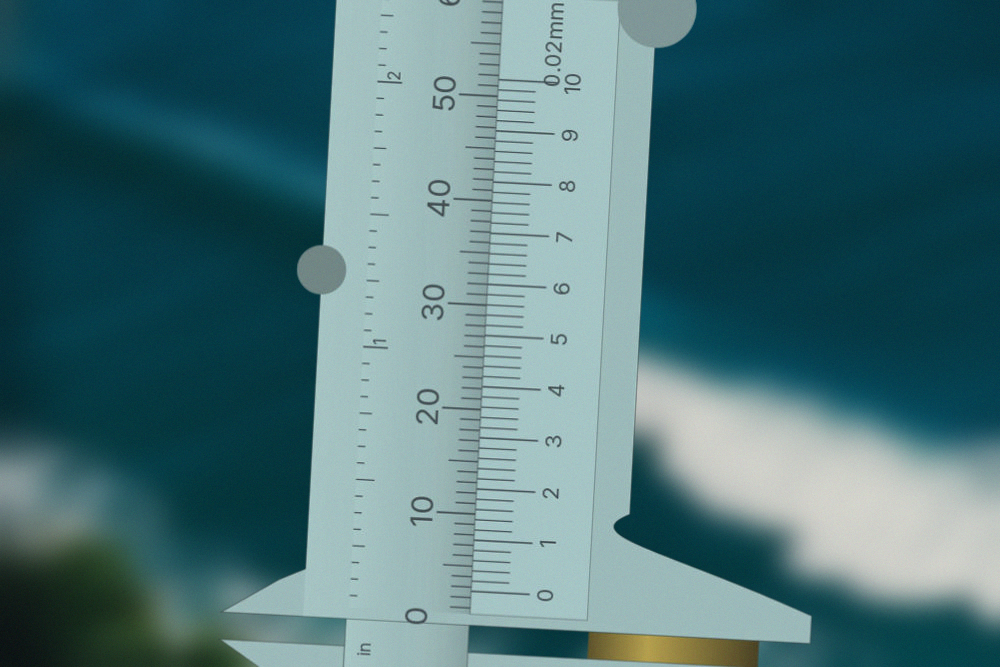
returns 2.6,mm
